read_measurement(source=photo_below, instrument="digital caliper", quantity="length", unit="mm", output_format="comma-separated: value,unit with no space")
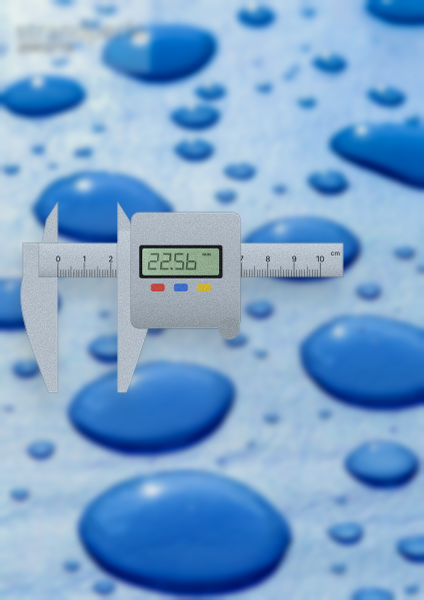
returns 22.56,mm
